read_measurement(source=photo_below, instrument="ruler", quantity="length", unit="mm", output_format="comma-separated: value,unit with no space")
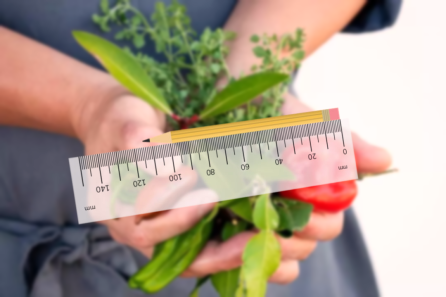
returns 115,mm
